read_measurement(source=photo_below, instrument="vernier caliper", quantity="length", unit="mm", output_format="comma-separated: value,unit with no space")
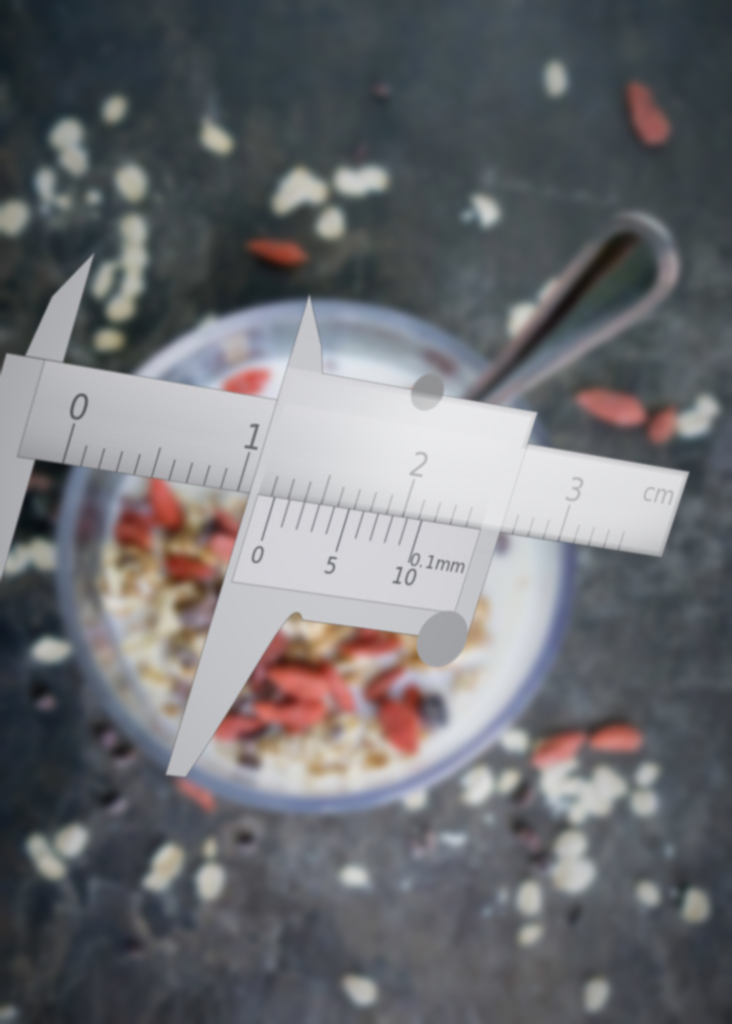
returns 12.2,mm
